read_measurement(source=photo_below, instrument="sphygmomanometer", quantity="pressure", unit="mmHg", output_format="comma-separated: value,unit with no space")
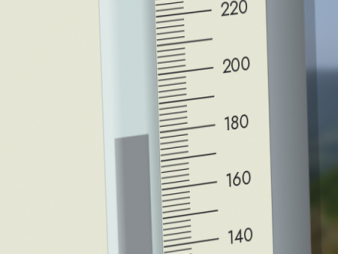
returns 180,mmHg
